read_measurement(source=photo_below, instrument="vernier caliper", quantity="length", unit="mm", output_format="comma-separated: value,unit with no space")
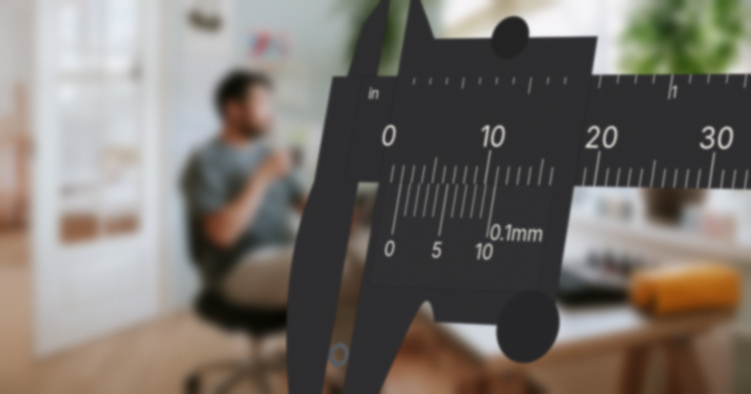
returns 2.0,mm
